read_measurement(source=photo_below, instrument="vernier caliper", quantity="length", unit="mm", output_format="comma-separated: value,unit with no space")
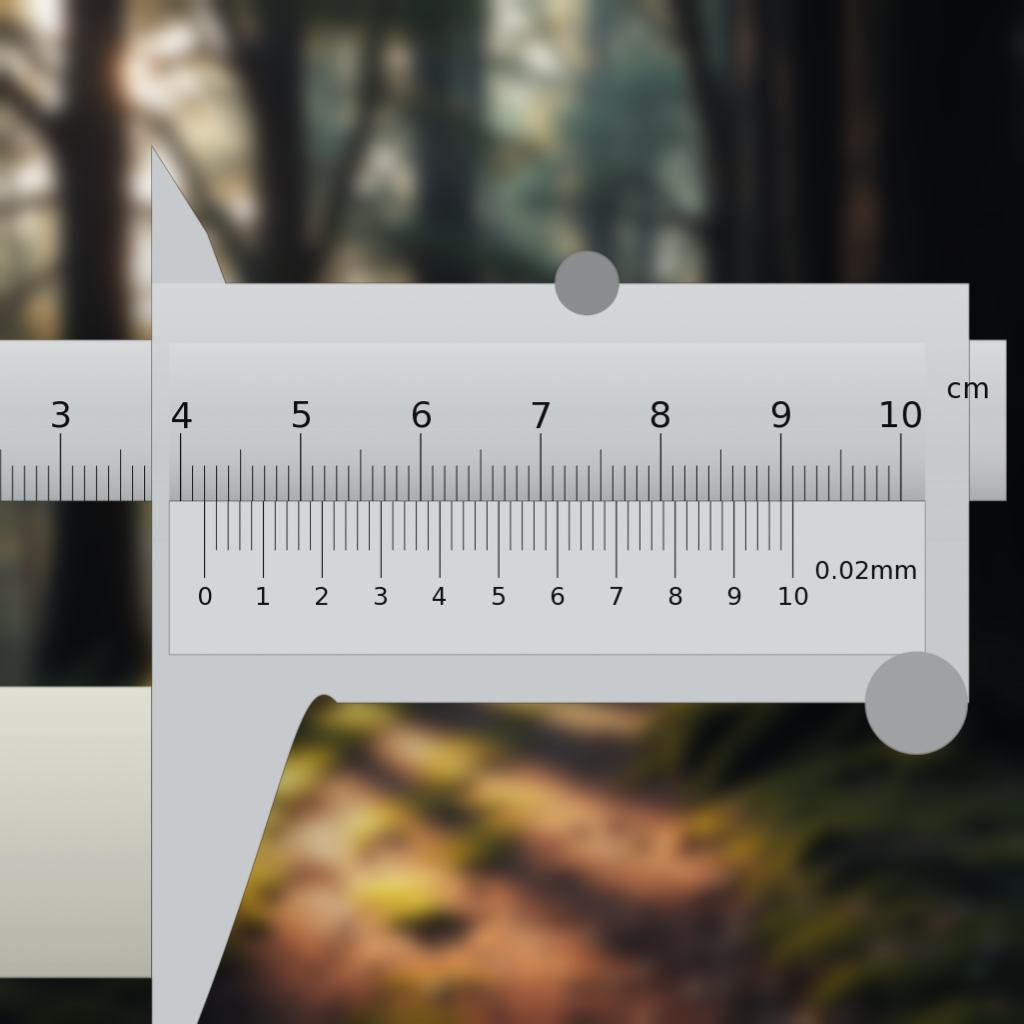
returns 42.0,mm
